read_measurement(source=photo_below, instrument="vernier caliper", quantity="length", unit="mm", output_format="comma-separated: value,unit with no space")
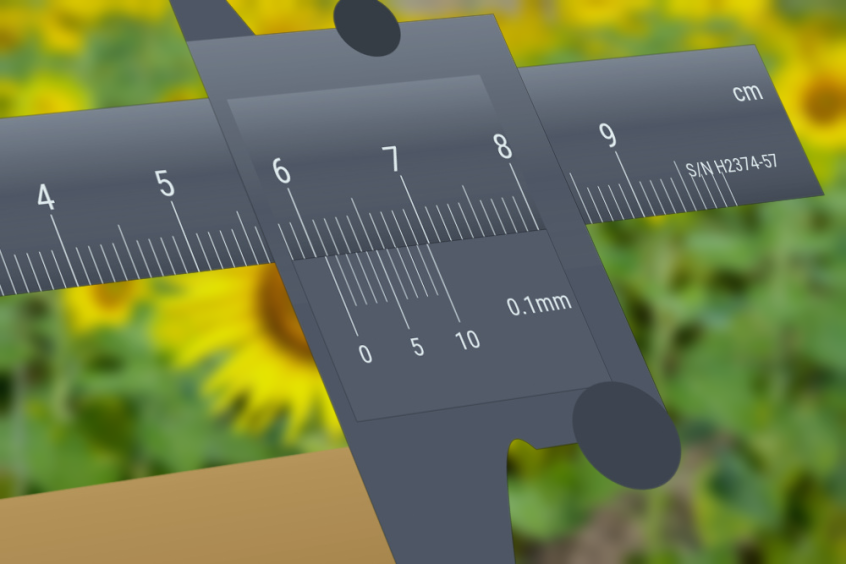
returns 60.8,mm
